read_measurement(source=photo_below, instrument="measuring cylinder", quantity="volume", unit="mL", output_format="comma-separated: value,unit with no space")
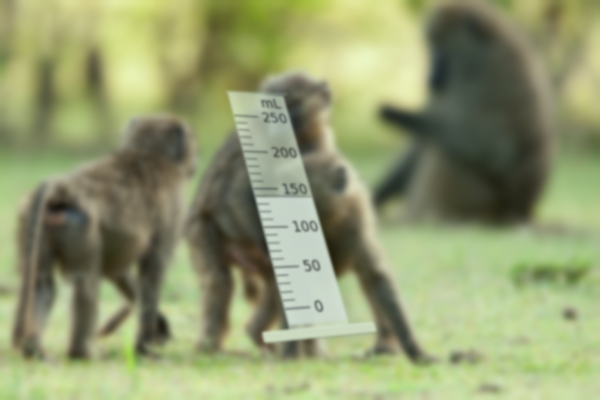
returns 140,mL
